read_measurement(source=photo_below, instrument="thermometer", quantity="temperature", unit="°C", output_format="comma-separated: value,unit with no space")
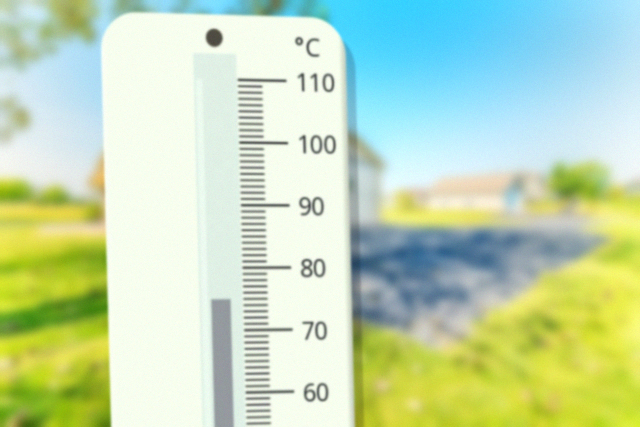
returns 75,°C
